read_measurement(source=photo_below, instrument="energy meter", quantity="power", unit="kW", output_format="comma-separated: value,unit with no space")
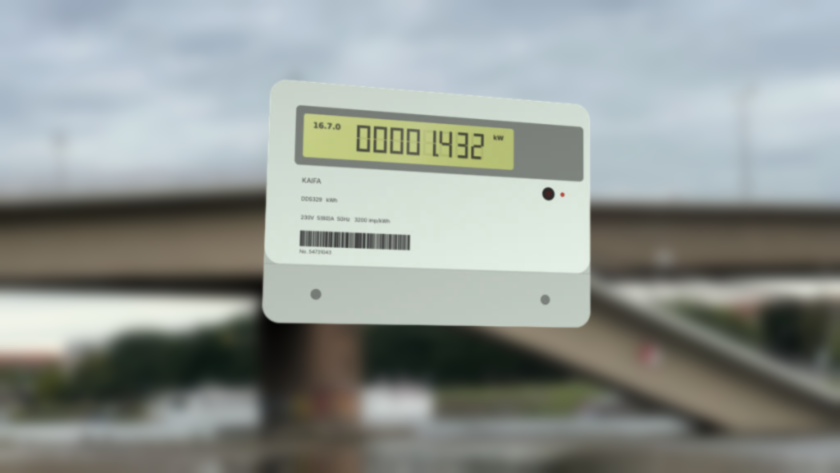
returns 1.432,kW
